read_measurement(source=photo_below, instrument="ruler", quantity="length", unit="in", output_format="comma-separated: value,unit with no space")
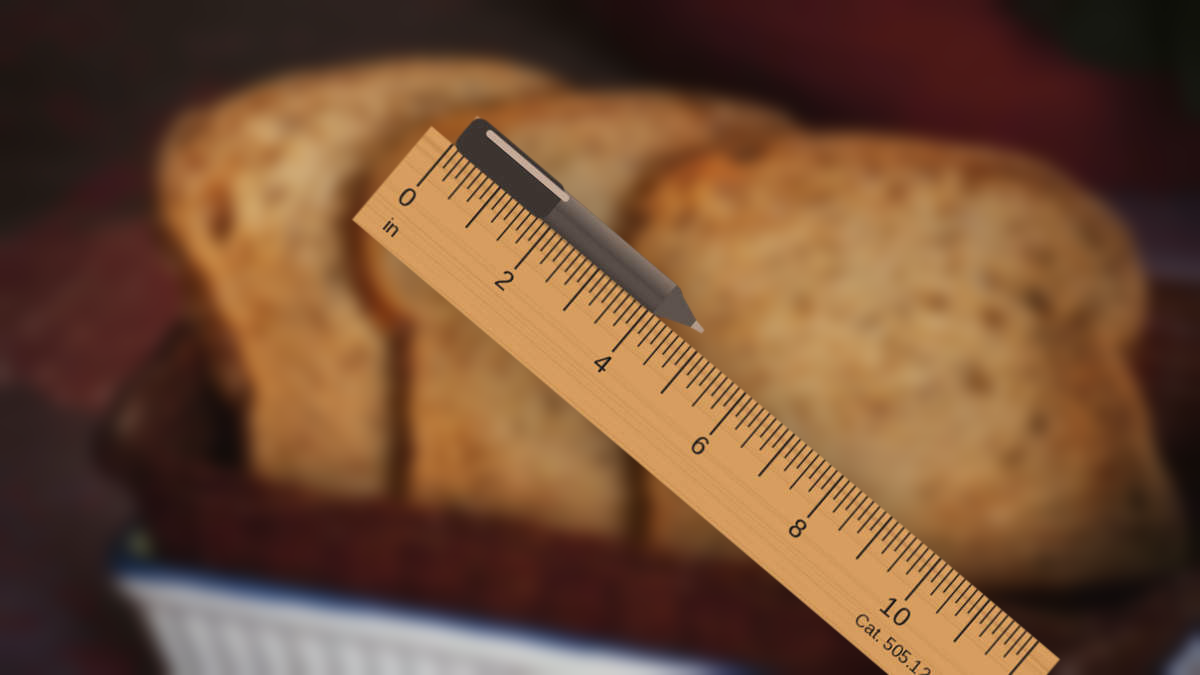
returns 4.875,in
